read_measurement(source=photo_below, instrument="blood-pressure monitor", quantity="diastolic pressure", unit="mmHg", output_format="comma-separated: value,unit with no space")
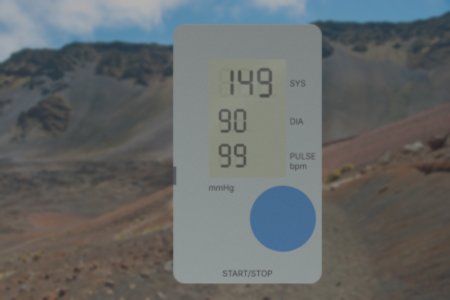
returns 90,mmHg
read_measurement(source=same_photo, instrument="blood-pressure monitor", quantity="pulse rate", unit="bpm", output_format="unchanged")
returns 99,bpm
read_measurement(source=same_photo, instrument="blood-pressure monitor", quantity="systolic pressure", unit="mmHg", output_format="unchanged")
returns 149,mmHg
